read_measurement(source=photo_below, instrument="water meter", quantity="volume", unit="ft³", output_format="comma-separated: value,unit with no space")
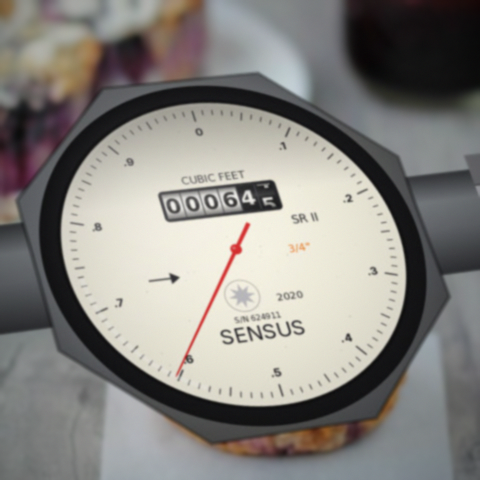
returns 644.60,ft³
